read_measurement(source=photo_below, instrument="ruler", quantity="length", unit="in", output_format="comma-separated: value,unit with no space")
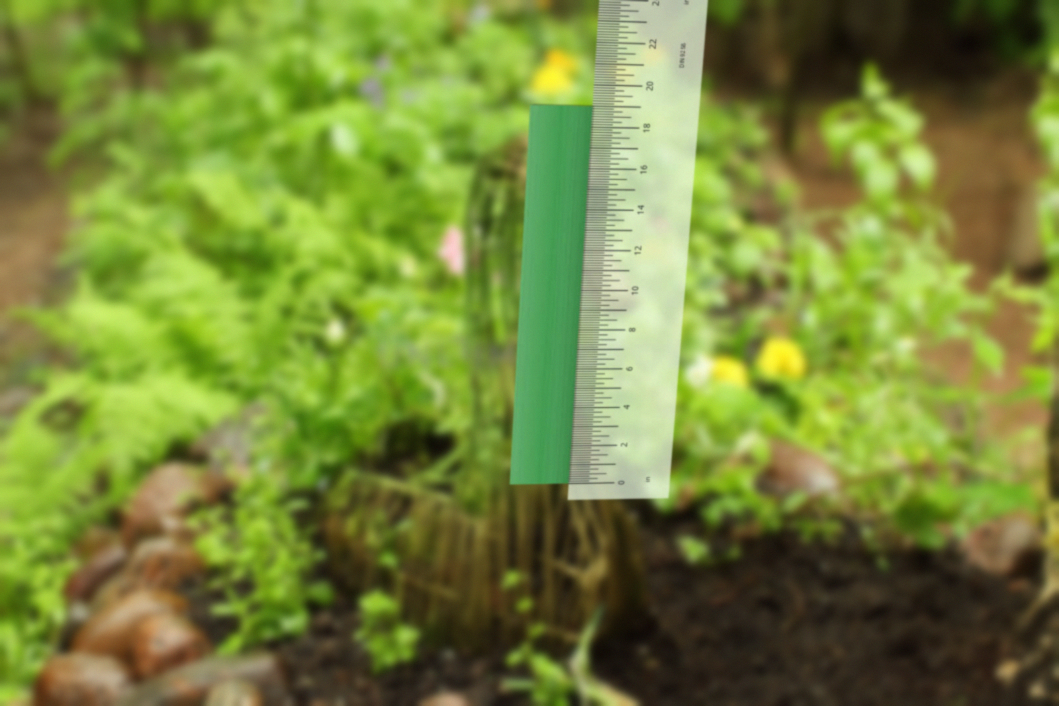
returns 19,in
